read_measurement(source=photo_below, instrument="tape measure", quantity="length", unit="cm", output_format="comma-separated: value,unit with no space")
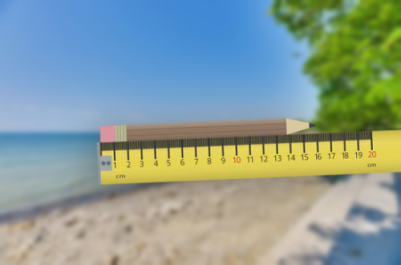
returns 16,cm
